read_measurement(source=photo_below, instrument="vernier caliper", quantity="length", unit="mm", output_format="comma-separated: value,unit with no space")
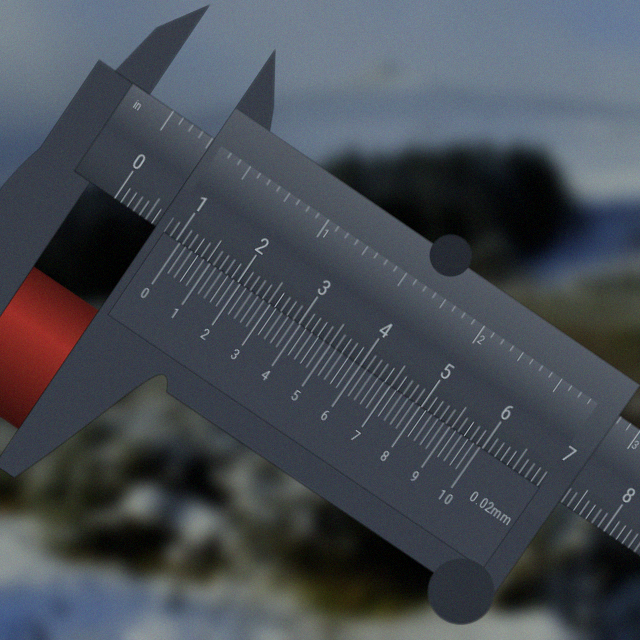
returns 10.6,mm
